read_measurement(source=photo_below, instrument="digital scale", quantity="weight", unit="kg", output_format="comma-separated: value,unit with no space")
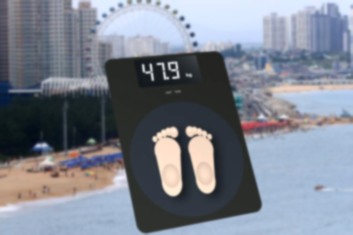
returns 47.9,kg
